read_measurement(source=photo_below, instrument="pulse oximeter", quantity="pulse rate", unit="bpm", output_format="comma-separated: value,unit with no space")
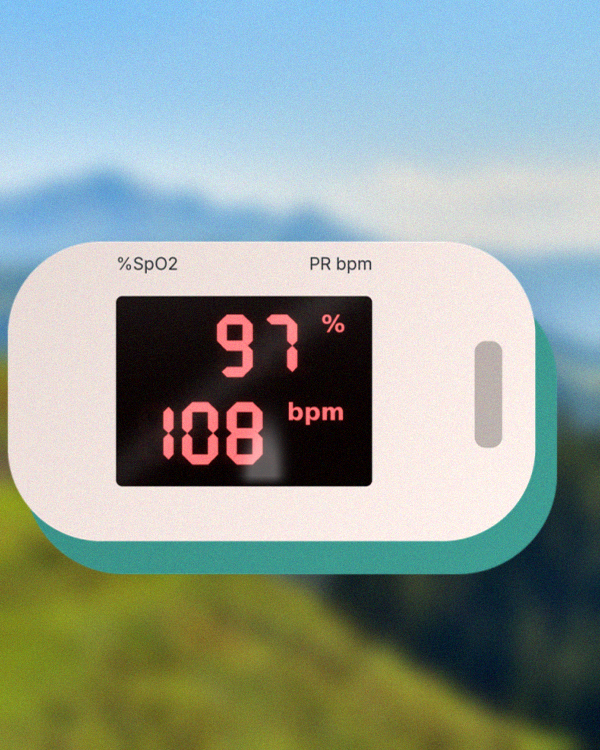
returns 108,bpm
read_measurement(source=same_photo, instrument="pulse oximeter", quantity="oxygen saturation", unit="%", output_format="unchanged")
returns 97,%
